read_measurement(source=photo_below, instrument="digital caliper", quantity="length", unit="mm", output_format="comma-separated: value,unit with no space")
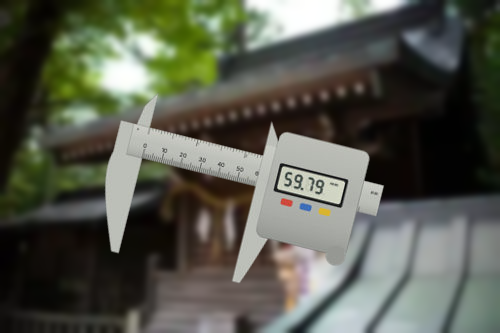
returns 59.79,mm
